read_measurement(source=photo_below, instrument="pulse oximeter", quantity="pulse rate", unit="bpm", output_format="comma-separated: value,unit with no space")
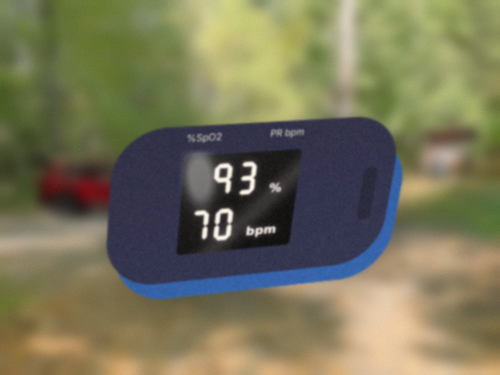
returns 70,bpm
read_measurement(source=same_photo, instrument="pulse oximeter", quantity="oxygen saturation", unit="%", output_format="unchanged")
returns 93,%
